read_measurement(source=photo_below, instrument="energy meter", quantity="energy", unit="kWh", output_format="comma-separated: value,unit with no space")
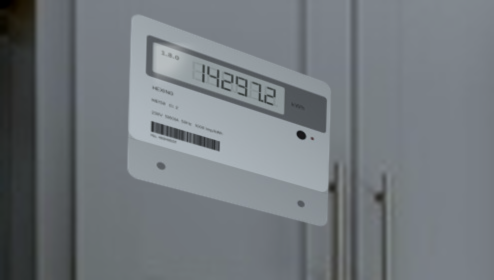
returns 14297.2,kWh
